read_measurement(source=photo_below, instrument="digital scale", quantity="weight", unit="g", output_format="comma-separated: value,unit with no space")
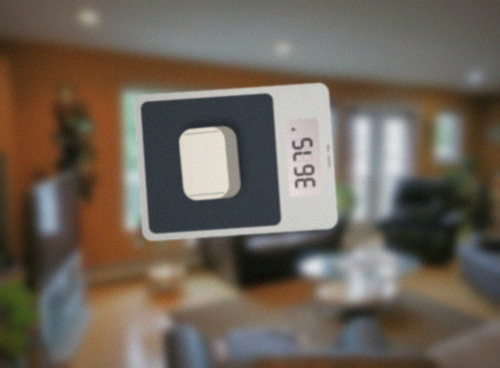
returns 3675,g
